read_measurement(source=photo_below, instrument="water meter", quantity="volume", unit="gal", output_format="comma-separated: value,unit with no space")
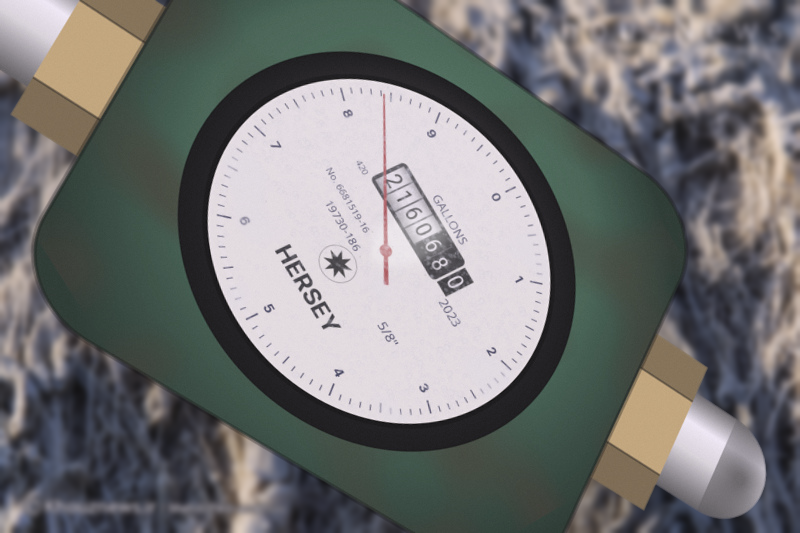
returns 2160678.4,gal
